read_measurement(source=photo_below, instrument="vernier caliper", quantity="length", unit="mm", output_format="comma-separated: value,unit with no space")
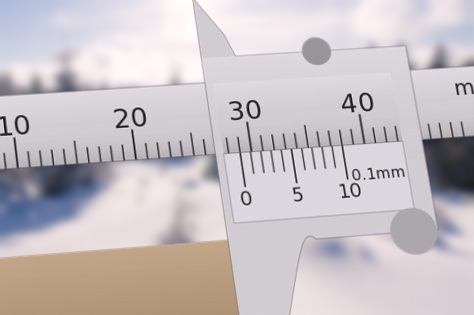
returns 29.0,mm
